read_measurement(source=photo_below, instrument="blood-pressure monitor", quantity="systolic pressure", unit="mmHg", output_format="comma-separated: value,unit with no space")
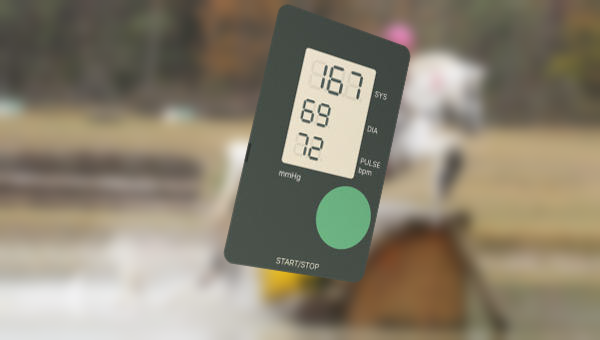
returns 167,mmHg
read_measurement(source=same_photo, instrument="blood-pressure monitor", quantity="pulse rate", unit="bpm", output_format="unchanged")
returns 72,bpm
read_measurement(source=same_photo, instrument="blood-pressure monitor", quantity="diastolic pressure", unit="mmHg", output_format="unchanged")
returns 69,mmHg
